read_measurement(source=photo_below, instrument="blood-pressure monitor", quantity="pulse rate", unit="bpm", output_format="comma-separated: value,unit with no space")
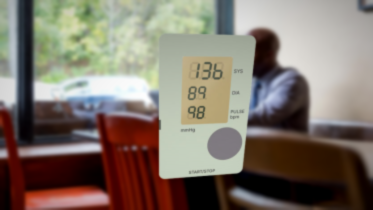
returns 98,bpm
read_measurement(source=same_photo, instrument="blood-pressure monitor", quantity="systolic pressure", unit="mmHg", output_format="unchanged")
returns 136,mmHg
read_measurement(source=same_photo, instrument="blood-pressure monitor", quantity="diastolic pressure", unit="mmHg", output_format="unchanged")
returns 89,mmHg
